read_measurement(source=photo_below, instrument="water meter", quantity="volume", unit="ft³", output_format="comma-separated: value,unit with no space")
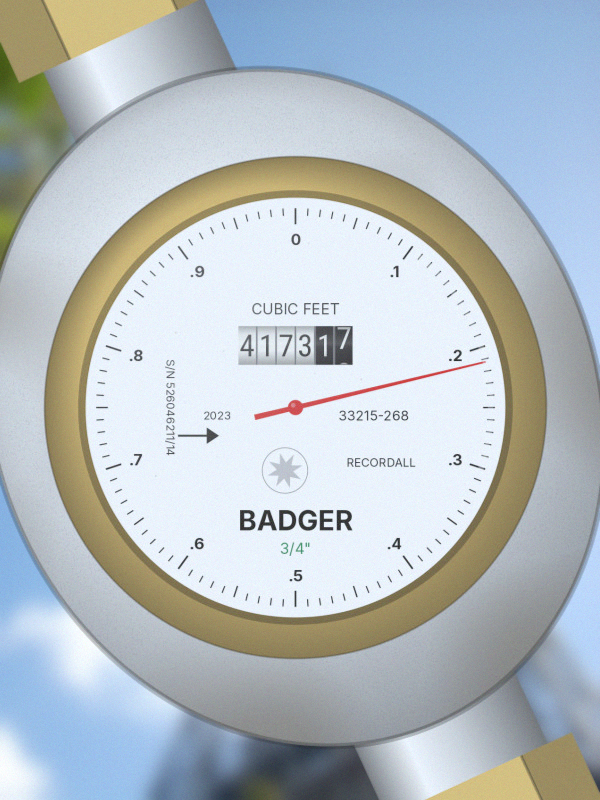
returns 417317.21,ft³
